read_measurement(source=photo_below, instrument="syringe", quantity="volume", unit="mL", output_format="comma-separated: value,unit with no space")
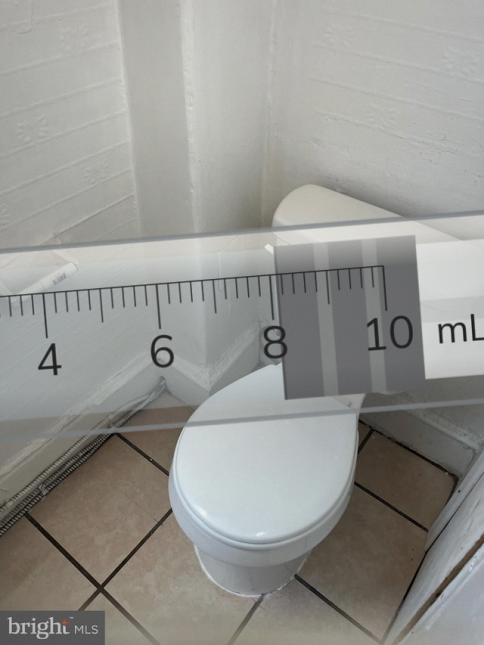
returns 8.1,mL
